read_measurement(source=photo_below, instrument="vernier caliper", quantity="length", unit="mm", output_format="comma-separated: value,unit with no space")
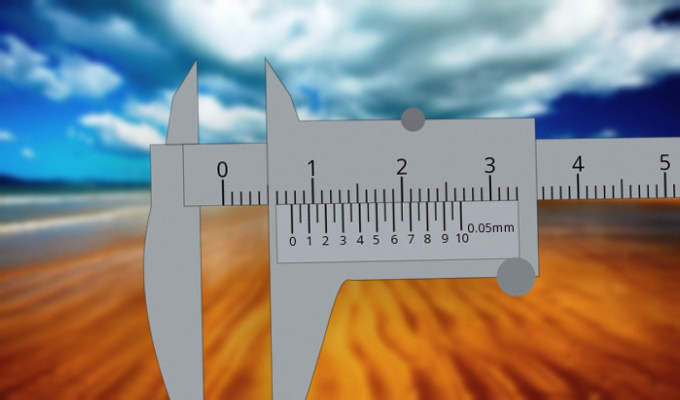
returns 7.6,mm
